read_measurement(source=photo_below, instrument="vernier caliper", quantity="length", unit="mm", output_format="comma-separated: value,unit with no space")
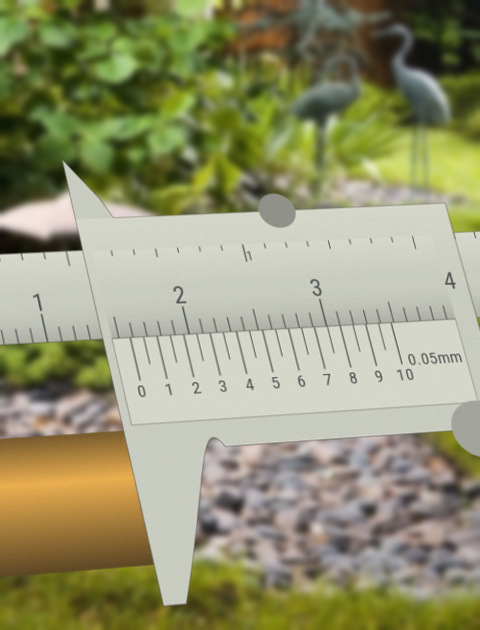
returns 15.8,mm
